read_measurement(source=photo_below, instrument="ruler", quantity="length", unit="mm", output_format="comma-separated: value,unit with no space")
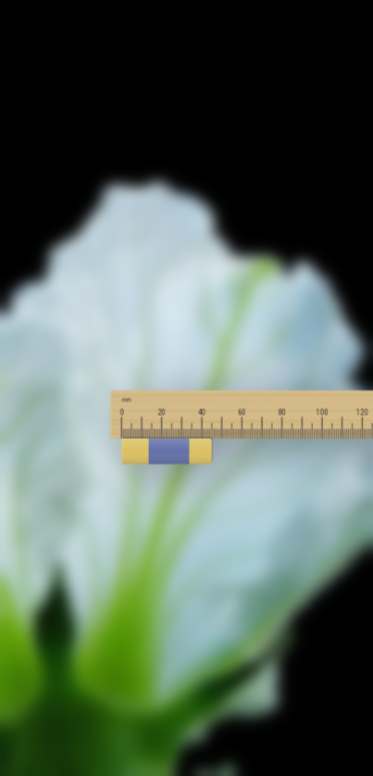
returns 45,mm
